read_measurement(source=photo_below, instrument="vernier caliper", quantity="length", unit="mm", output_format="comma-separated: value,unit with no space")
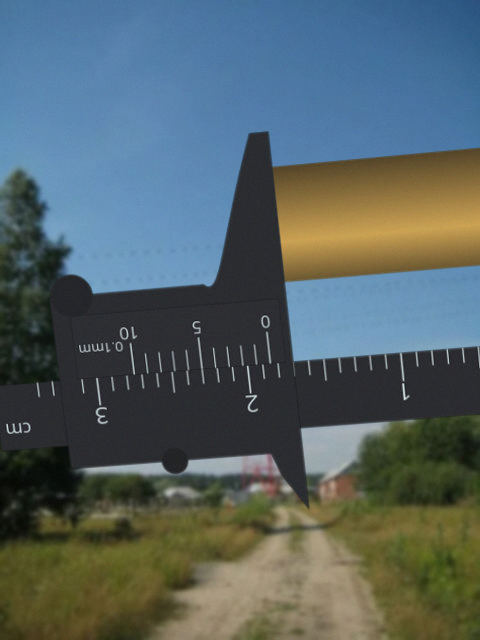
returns 18.5,mm
